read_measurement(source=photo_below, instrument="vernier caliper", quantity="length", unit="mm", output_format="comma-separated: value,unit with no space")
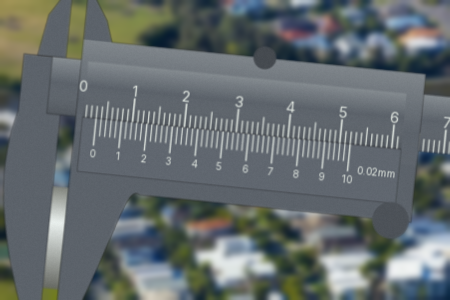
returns 3.0,mm
